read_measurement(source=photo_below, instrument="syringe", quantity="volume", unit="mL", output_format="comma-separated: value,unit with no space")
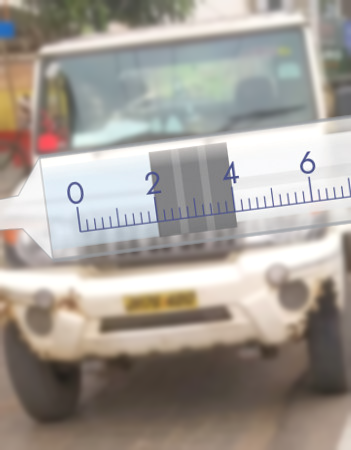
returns 2,mL
